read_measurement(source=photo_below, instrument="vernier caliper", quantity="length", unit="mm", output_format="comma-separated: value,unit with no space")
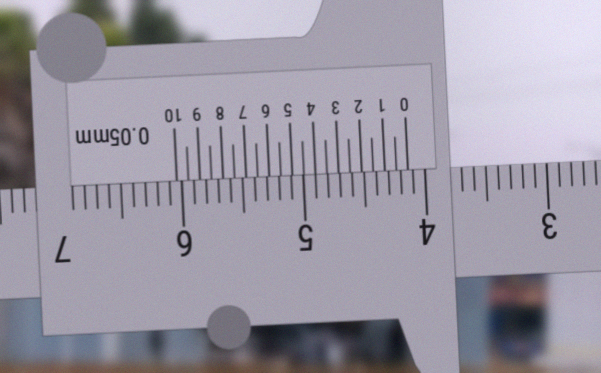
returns 41.4,mm
